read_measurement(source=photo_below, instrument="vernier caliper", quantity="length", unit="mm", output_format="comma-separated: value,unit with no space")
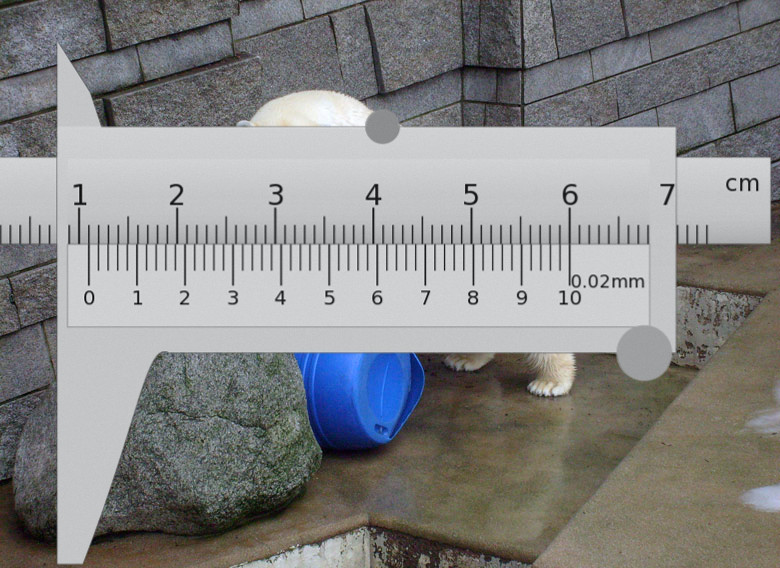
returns 11.0,mm
